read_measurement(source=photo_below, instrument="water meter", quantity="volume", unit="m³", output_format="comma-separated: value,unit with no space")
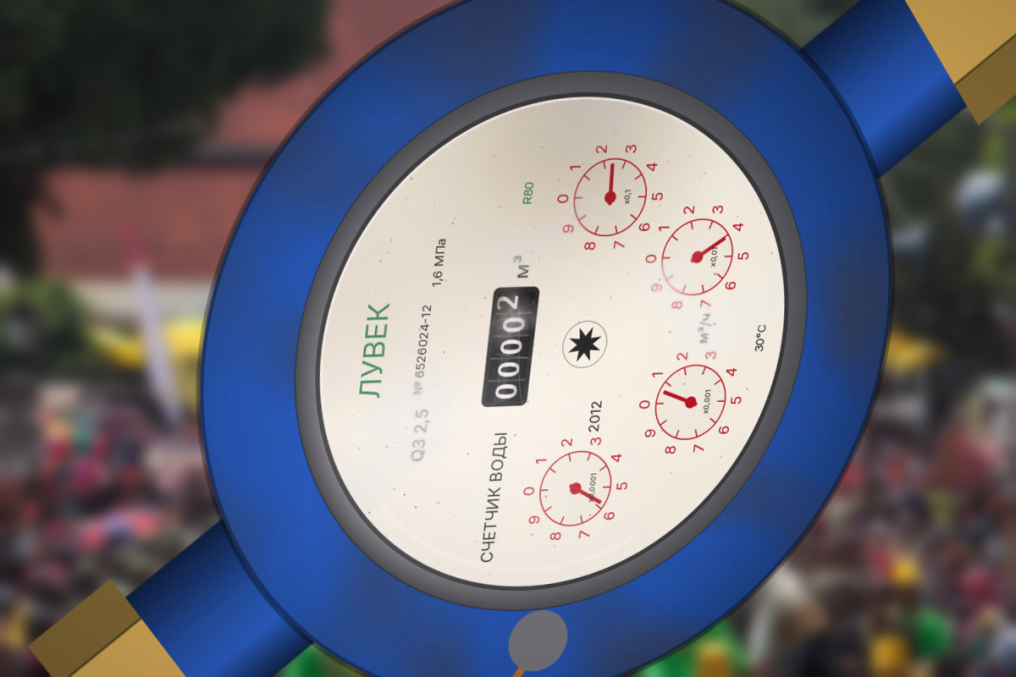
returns 2.2405,m³
